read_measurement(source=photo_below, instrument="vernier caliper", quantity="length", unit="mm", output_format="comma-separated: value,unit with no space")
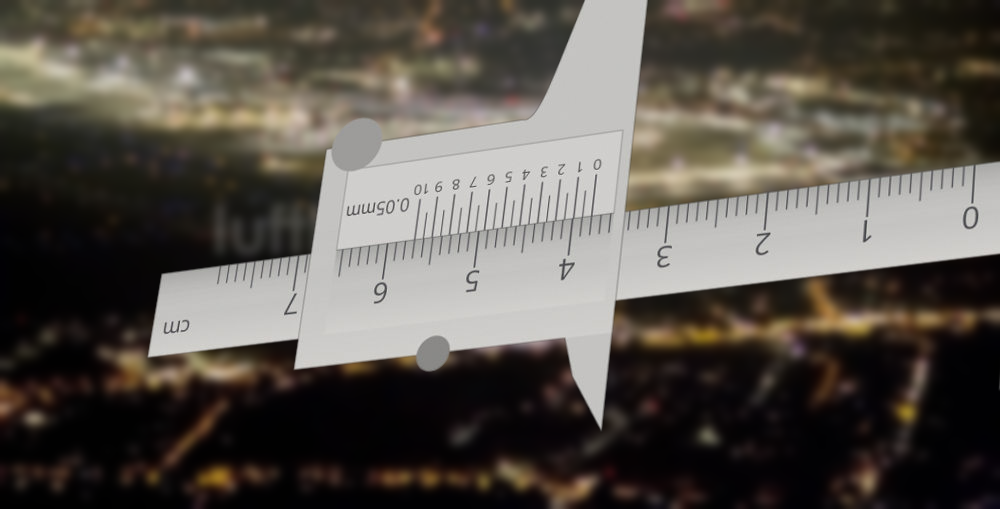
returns 38.0,mm
